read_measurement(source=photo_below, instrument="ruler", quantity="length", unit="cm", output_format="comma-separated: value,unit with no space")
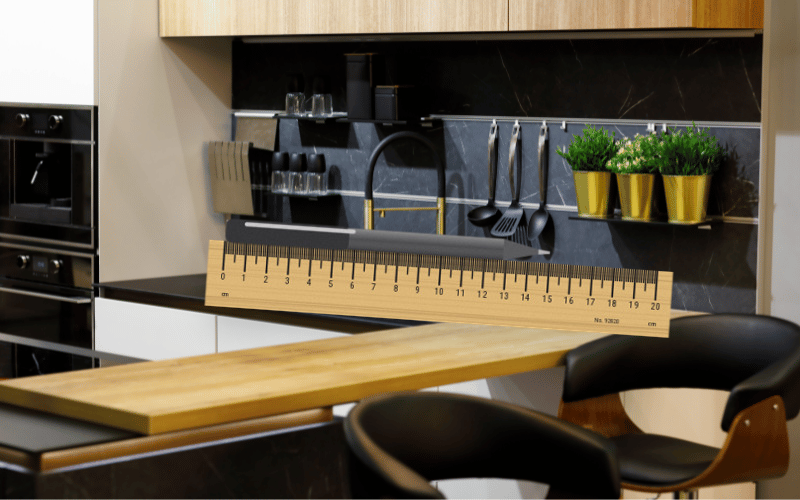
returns 15,cm
